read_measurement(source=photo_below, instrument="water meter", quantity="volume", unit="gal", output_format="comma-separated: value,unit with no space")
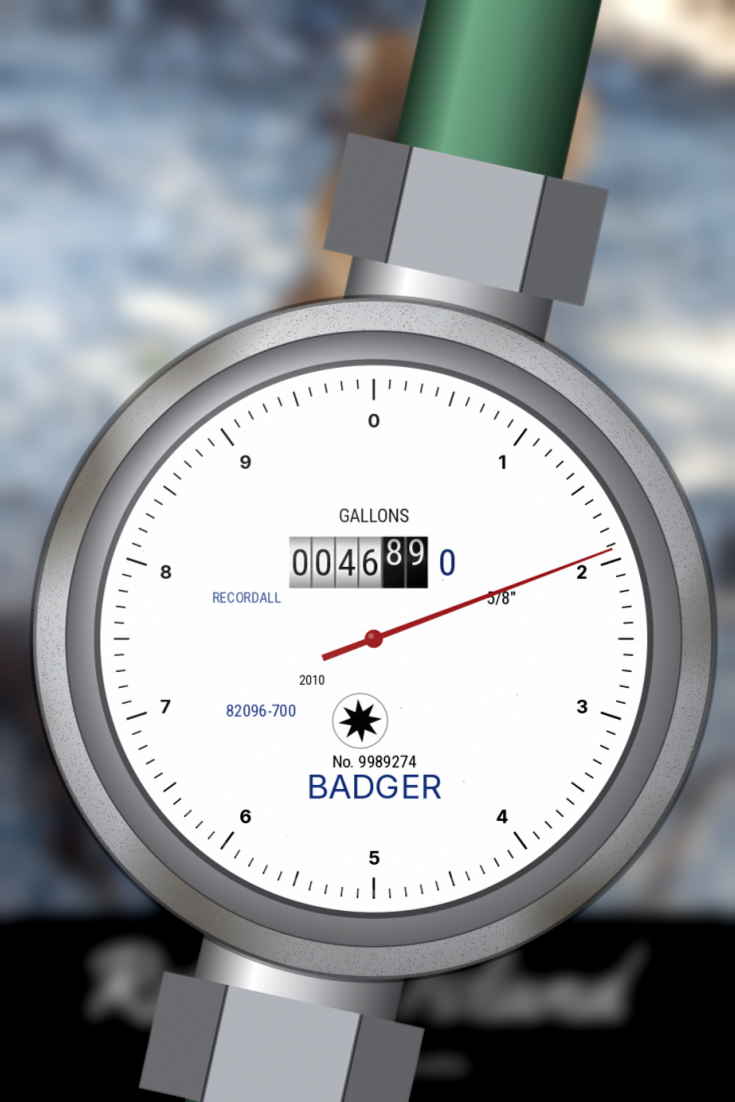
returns 46891.9,gal
